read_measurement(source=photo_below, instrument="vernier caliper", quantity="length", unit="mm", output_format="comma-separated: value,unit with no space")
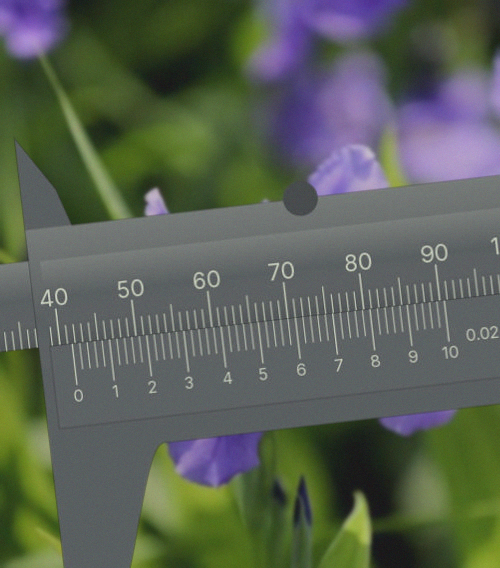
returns 41.6,mm
